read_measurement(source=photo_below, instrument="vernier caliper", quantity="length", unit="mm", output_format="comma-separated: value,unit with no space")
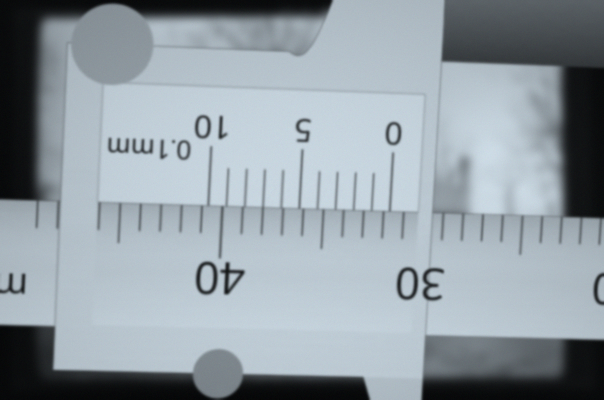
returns 31.7,mm
